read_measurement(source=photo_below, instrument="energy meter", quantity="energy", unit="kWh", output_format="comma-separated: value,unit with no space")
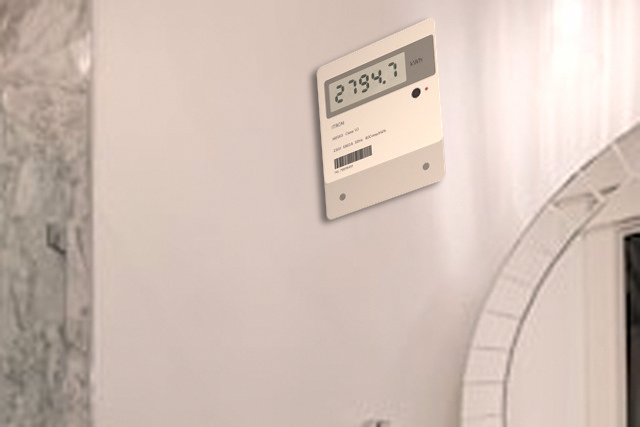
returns 2794.7,kWh
